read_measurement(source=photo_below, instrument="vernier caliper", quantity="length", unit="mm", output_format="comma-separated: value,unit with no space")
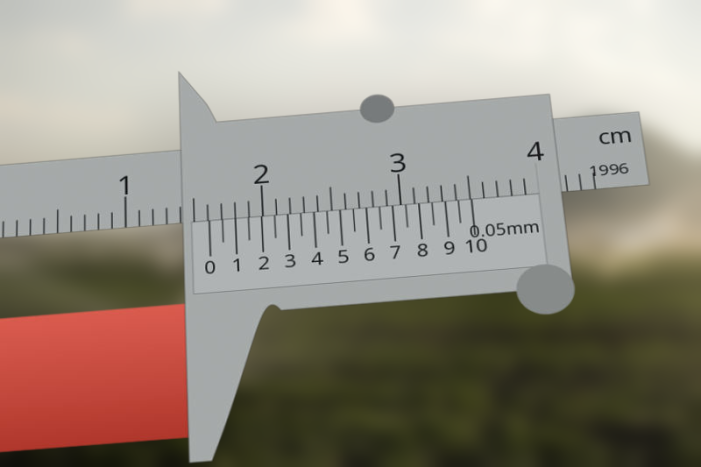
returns 16.1,mm
